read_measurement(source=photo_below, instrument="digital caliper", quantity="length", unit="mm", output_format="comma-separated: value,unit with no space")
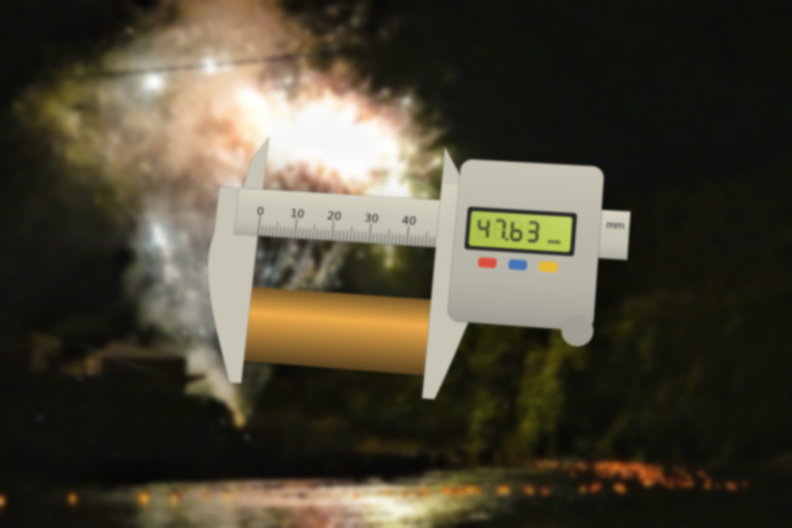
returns 47.63,mm
